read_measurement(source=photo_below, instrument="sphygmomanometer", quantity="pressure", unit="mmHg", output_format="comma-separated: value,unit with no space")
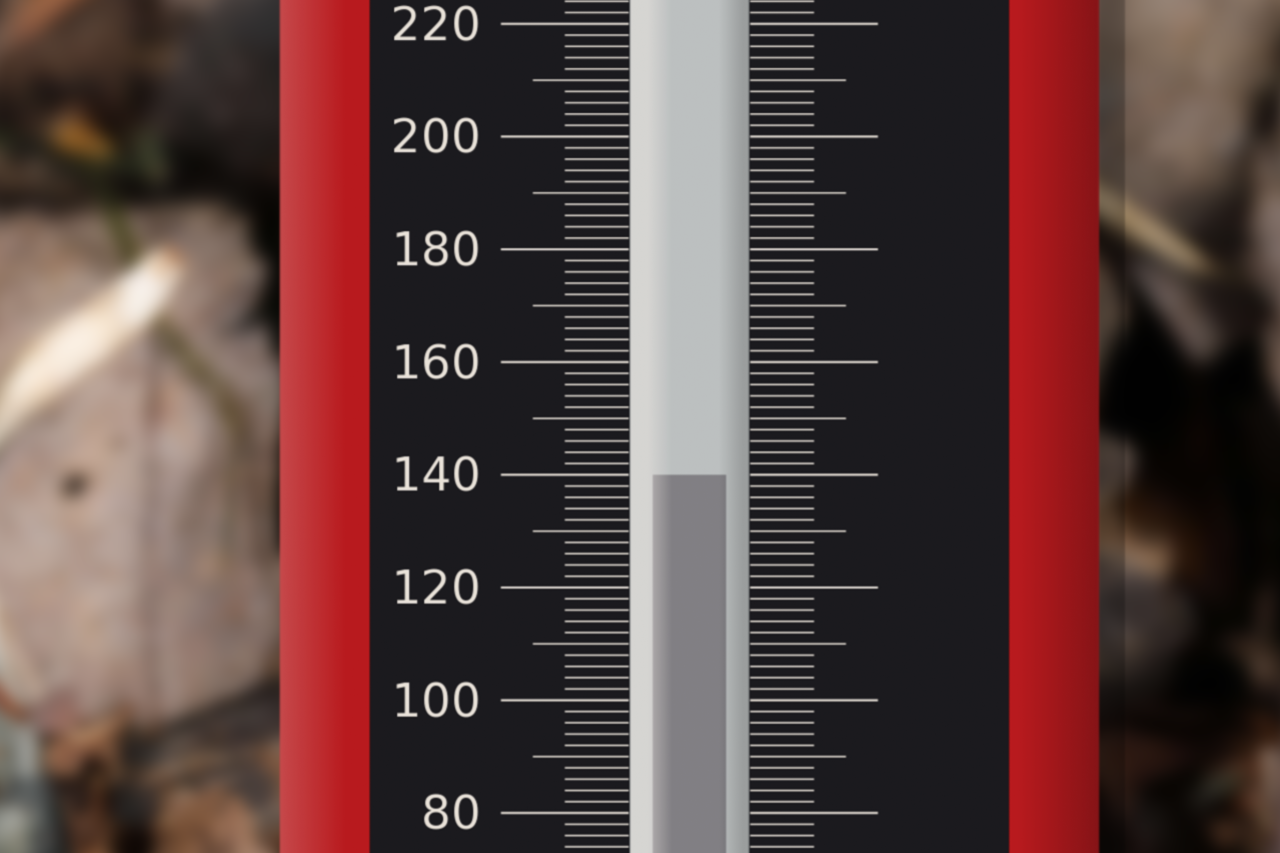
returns 140,mmHg
